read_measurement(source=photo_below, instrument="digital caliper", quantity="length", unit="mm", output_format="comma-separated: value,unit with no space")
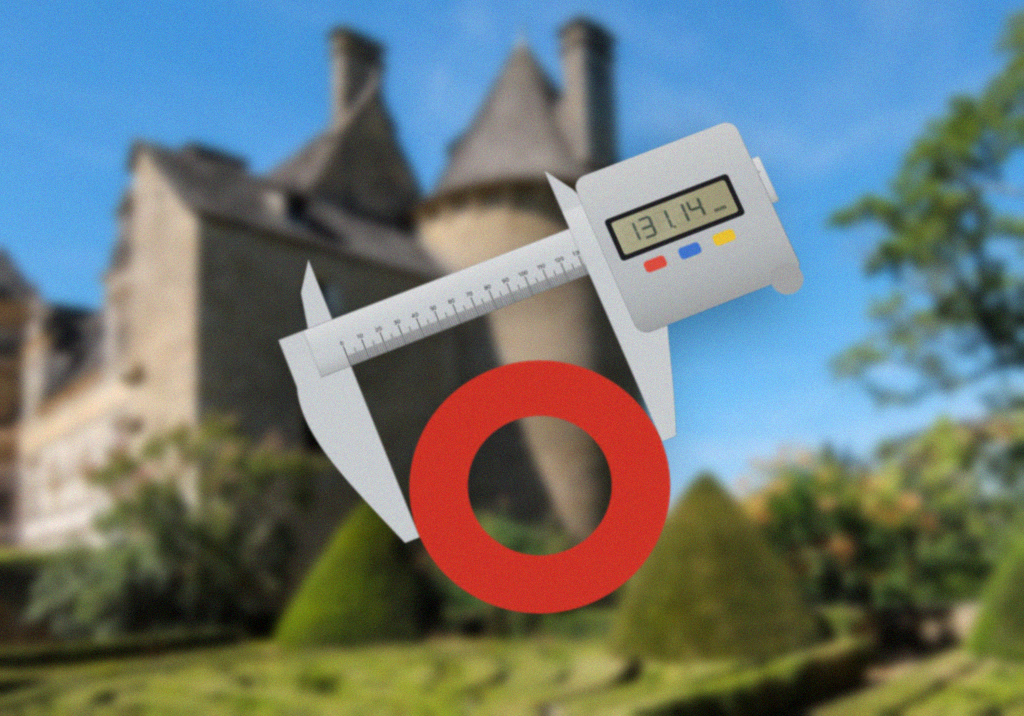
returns 131.14,mm
